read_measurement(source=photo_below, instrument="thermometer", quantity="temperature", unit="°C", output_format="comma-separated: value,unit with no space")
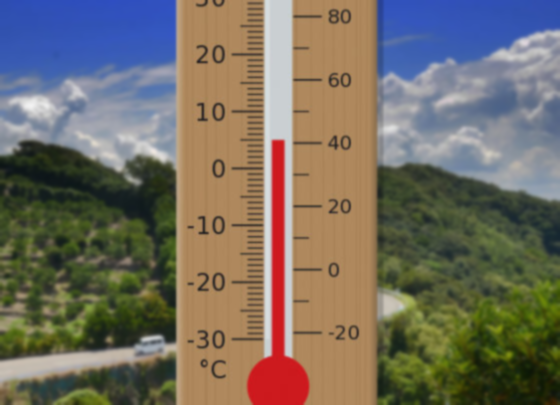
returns 5,°C
